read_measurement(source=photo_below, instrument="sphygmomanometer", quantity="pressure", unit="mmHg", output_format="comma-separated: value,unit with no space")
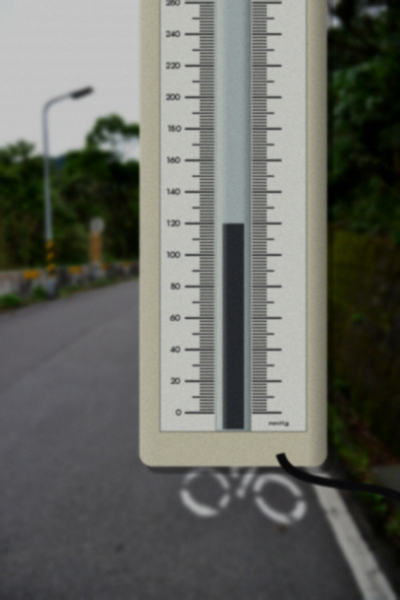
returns 120,mmHg
